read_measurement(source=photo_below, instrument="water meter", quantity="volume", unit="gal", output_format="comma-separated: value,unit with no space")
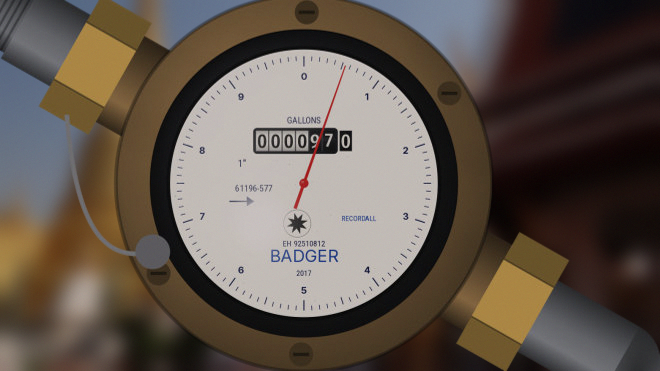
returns 970.5,gal
